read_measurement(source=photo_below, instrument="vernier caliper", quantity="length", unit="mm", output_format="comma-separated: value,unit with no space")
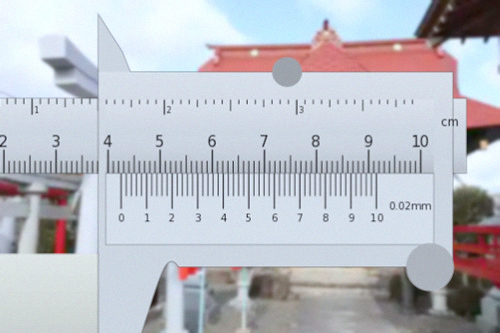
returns 42.5,mm
